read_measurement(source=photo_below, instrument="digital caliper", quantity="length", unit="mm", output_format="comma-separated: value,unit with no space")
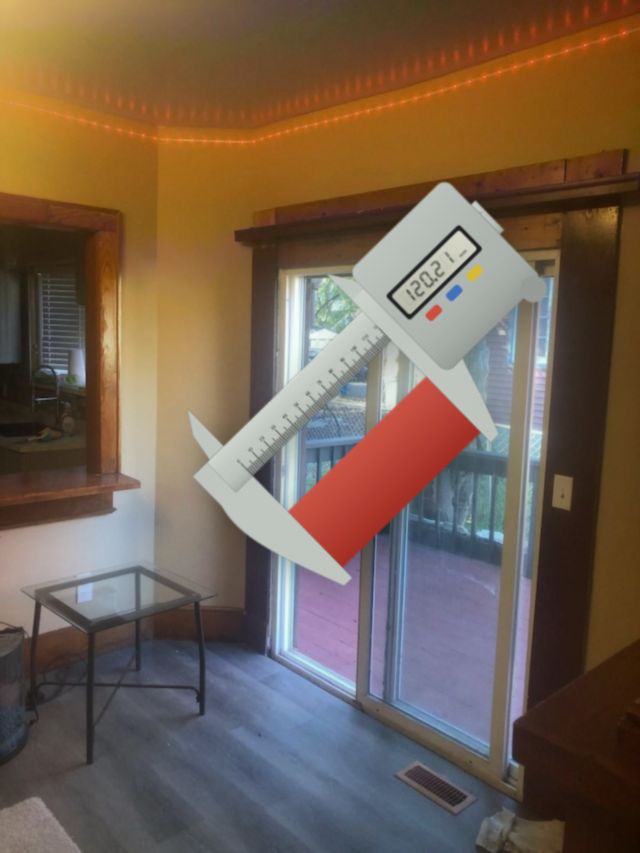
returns 120.21,mm
